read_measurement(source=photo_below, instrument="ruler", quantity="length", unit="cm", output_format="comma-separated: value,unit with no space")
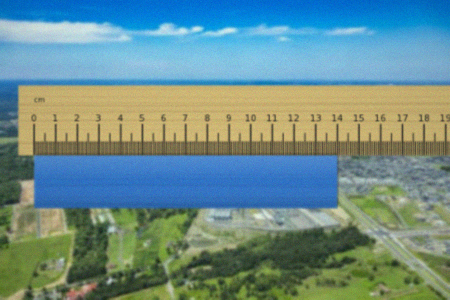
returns 14,cm
